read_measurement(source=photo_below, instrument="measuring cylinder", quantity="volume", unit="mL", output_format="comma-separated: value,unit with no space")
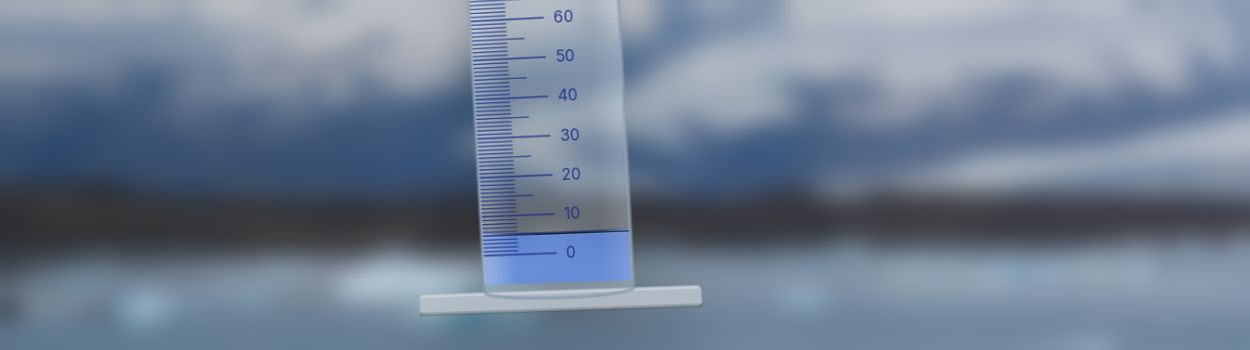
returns 5,mL
